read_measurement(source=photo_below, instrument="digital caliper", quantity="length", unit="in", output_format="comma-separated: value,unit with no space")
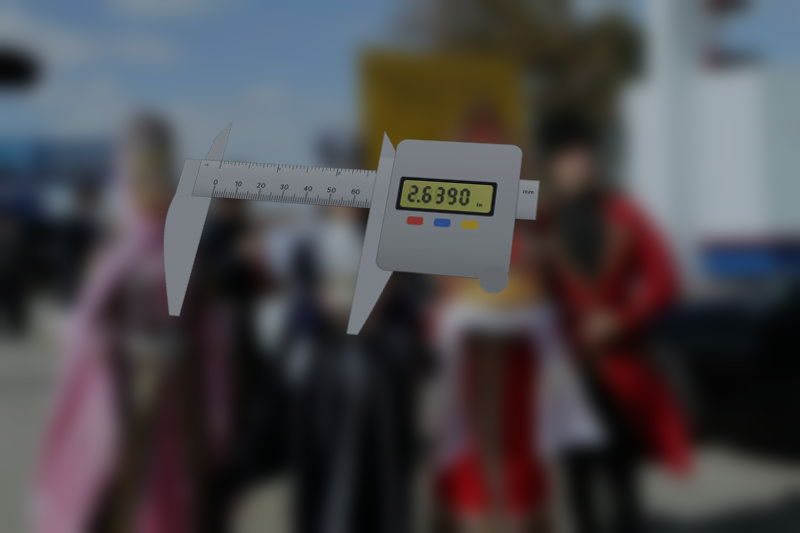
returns 2.6390,in
